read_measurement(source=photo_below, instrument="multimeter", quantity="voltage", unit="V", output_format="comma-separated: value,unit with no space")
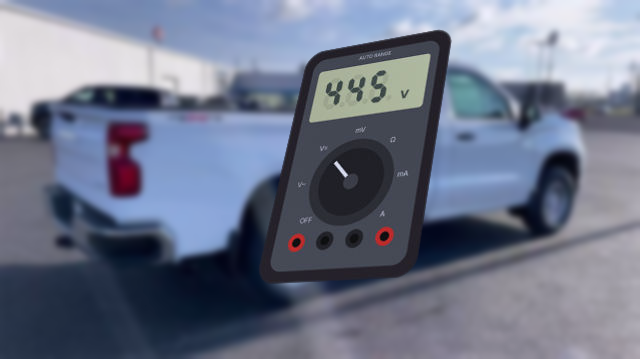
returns 445,V
